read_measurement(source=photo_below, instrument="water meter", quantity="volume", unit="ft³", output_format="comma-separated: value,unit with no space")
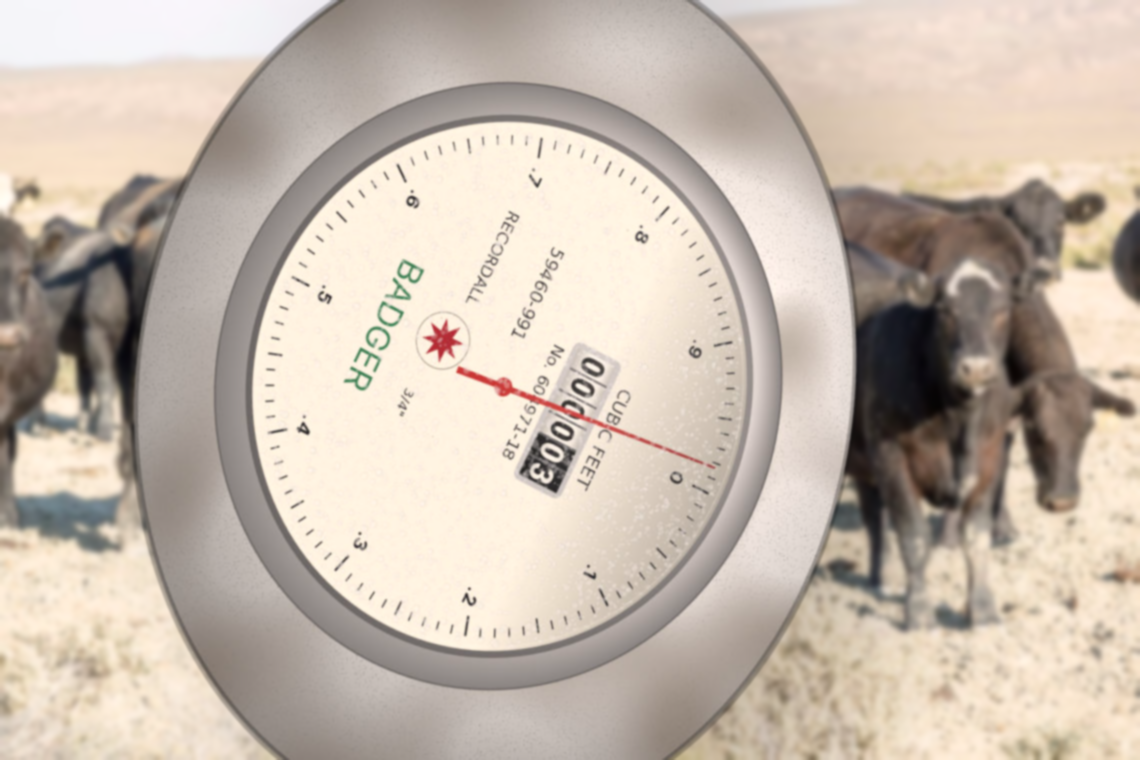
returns 2.98,ft³
